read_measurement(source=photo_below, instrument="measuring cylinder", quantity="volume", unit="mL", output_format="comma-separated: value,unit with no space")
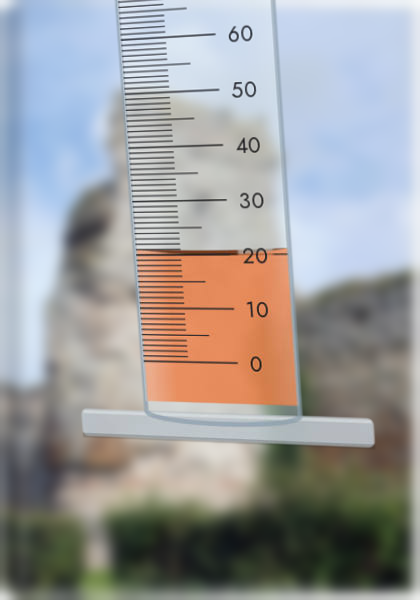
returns 20,mL
